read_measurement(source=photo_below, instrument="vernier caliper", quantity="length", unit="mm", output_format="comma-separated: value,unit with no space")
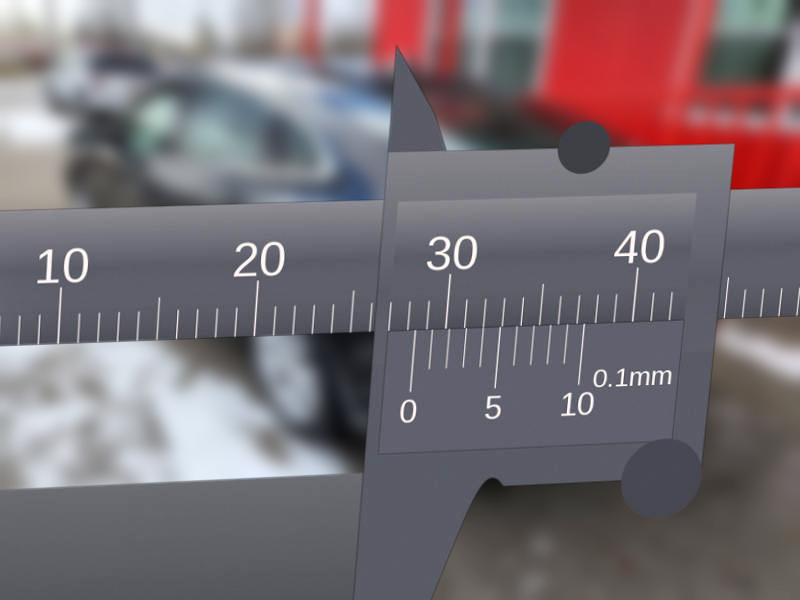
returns 28.4,mm
